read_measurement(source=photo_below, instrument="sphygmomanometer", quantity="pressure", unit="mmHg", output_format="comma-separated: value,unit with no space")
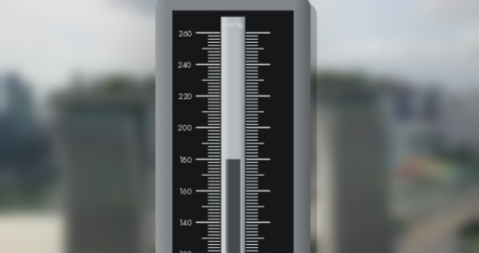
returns 180,mmHg
